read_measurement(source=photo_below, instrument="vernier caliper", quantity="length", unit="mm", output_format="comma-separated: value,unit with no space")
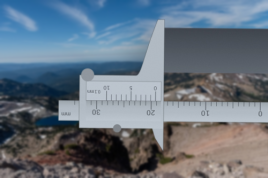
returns 19.2,mm
